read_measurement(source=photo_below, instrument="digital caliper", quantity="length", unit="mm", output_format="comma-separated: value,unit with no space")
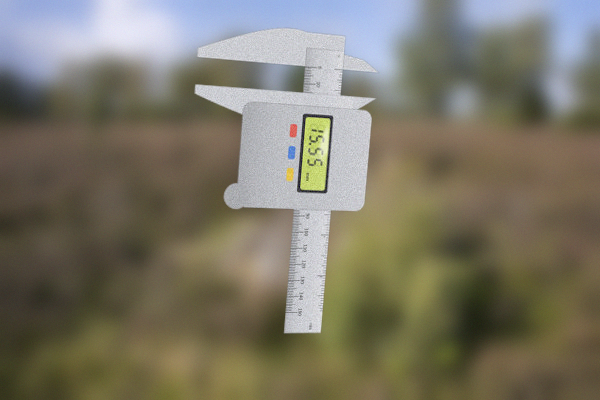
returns 15.55,mm
